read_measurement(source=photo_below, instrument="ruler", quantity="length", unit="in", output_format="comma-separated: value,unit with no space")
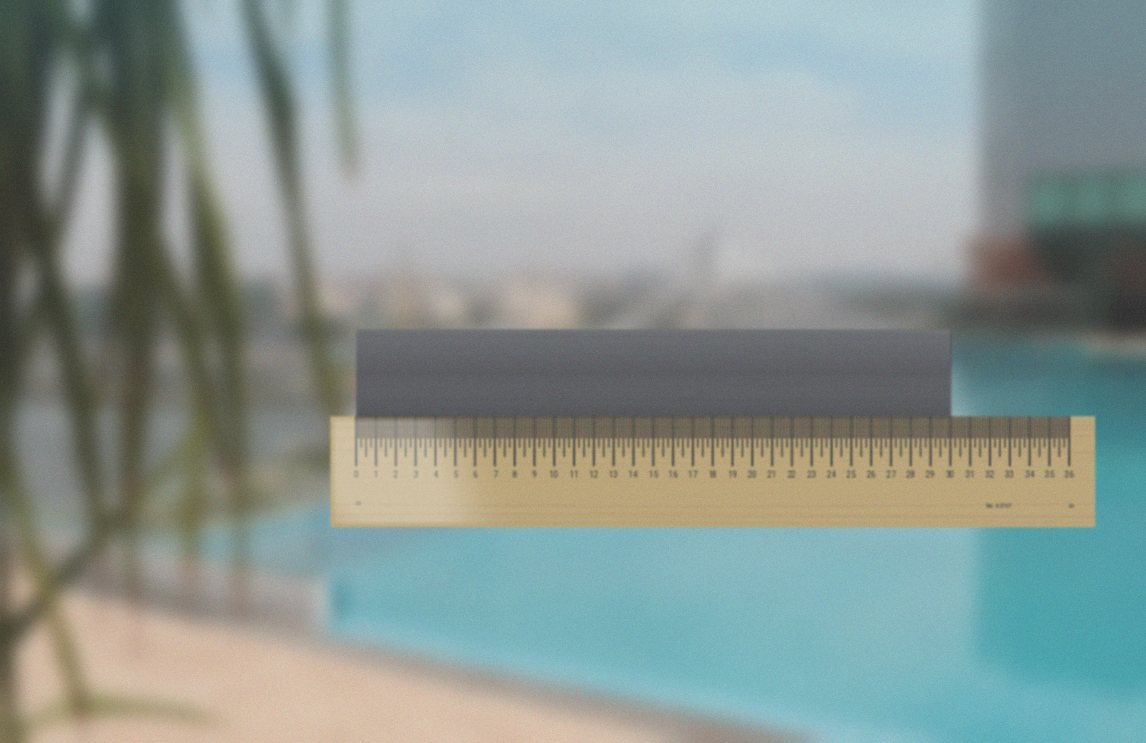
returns 30,in
